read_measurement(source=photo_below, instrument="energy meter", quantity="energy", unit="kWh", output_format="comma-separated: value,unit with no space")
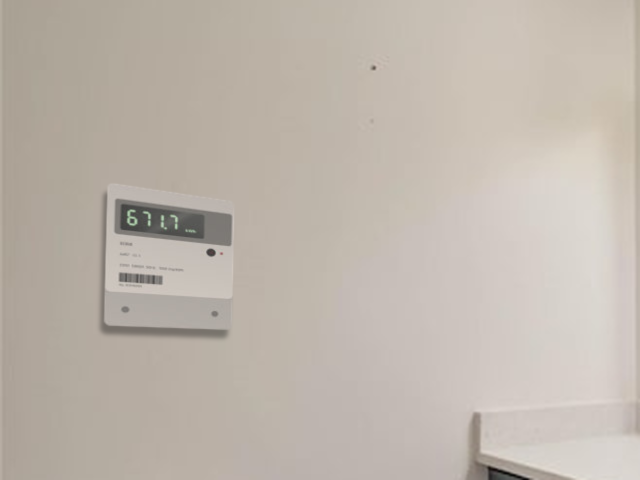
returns 671.7,kWh
